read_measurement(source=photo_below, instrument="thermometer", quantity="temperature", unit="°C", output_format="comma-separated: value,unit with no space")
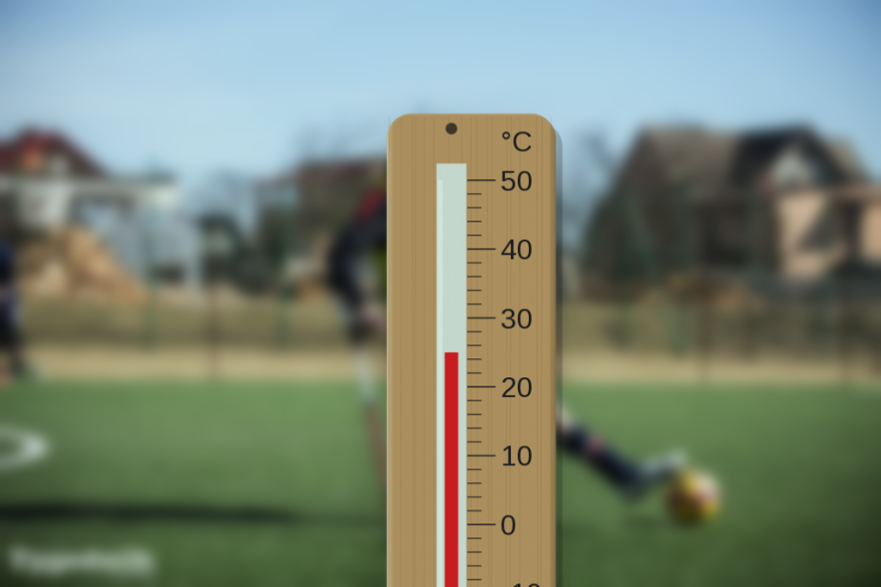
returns 25,°C
